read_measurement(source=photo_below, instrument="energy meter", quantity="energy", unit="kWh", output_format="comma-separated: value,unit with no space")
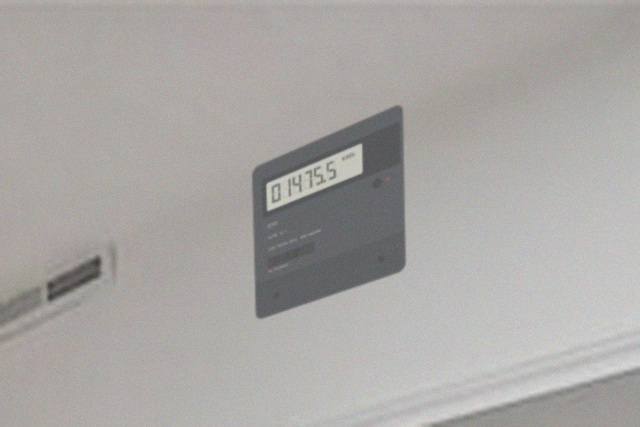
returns 1475.5,kWh
